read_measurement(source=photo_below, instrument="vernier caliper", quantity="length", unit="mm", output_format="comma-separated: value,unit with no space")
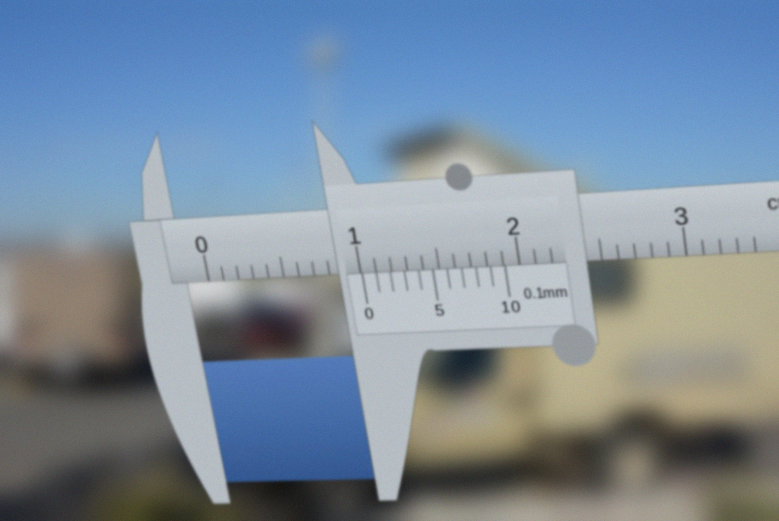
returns 10.1,mm
